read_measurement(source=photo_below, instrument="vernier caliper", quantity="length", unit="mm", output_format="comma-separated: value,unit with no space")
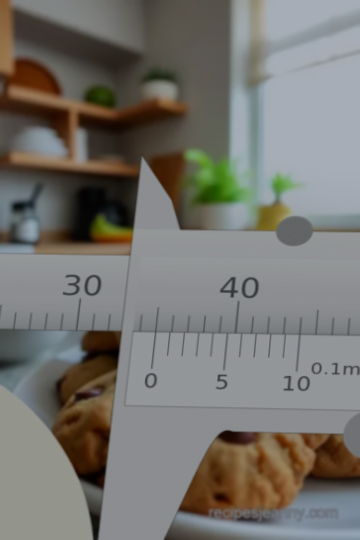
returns 35.0,mm
